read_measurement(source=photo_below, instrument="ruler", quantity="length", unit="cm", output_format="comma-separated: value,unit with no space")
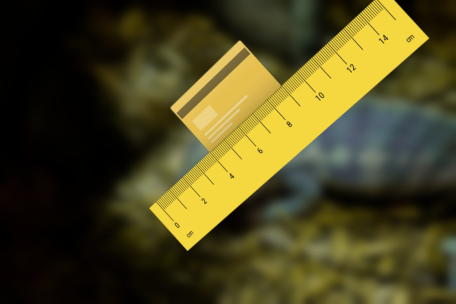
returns 5,cm
